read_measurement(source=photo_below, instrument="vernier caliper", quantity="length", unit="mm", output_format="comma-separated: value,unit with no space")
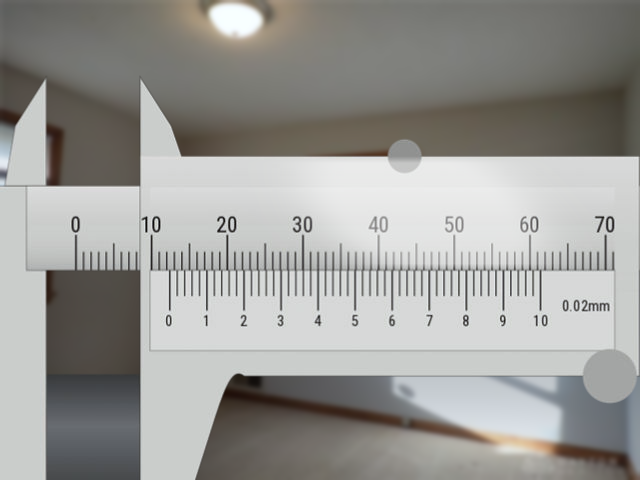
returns 12.4,mm
